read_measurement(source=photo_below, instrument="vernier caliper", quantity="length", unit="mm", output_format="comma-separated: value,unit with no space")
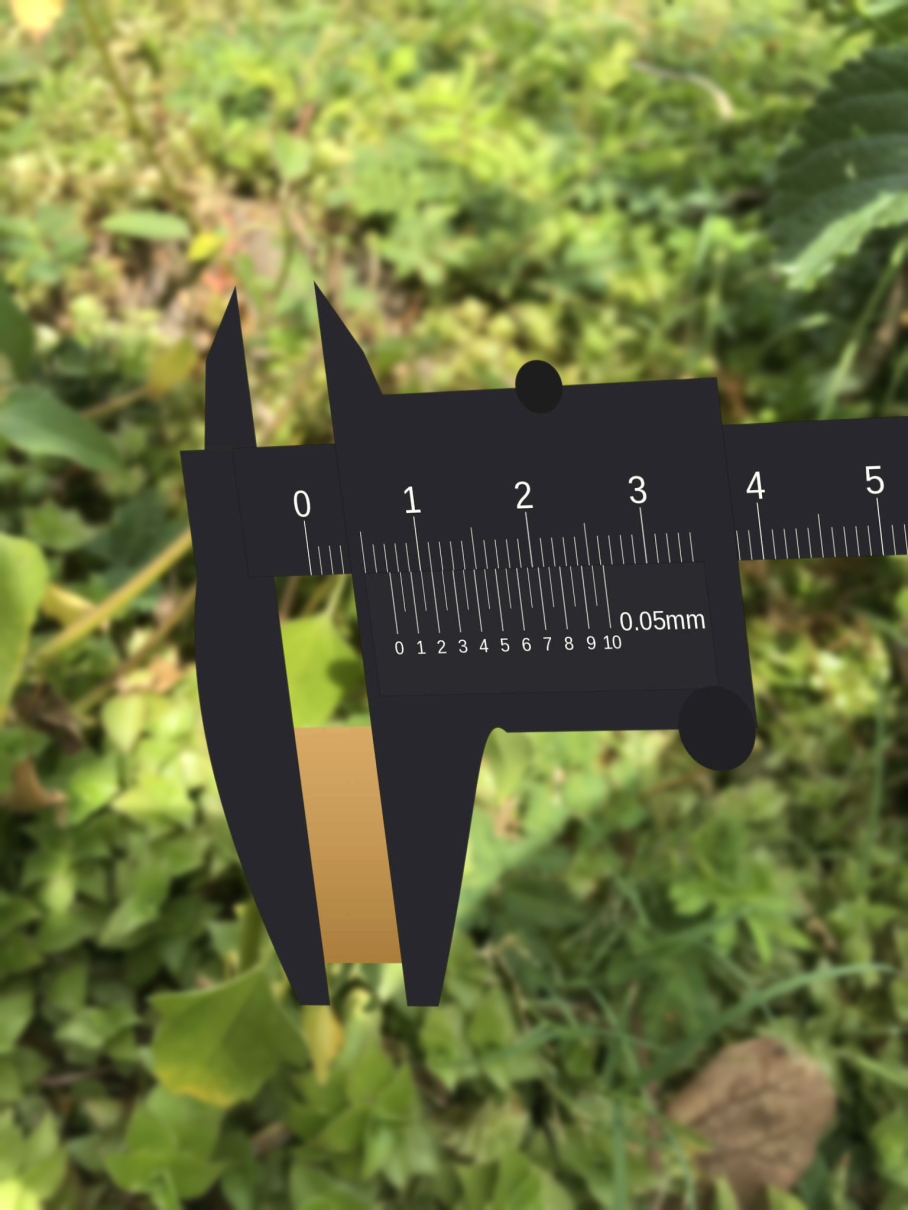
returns 7.2,mm
